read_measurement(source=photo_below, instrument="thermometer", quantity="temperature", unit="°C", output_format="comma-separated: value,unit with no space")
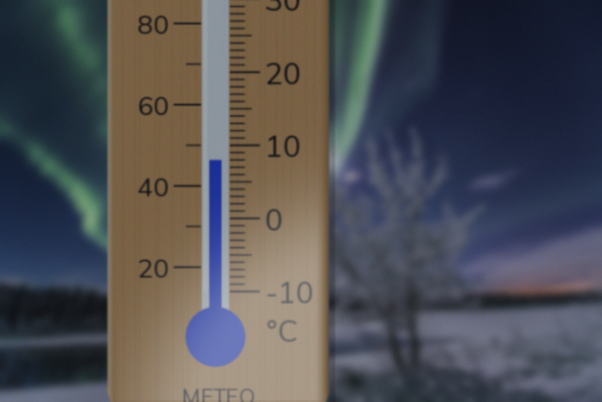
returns 8,°C
